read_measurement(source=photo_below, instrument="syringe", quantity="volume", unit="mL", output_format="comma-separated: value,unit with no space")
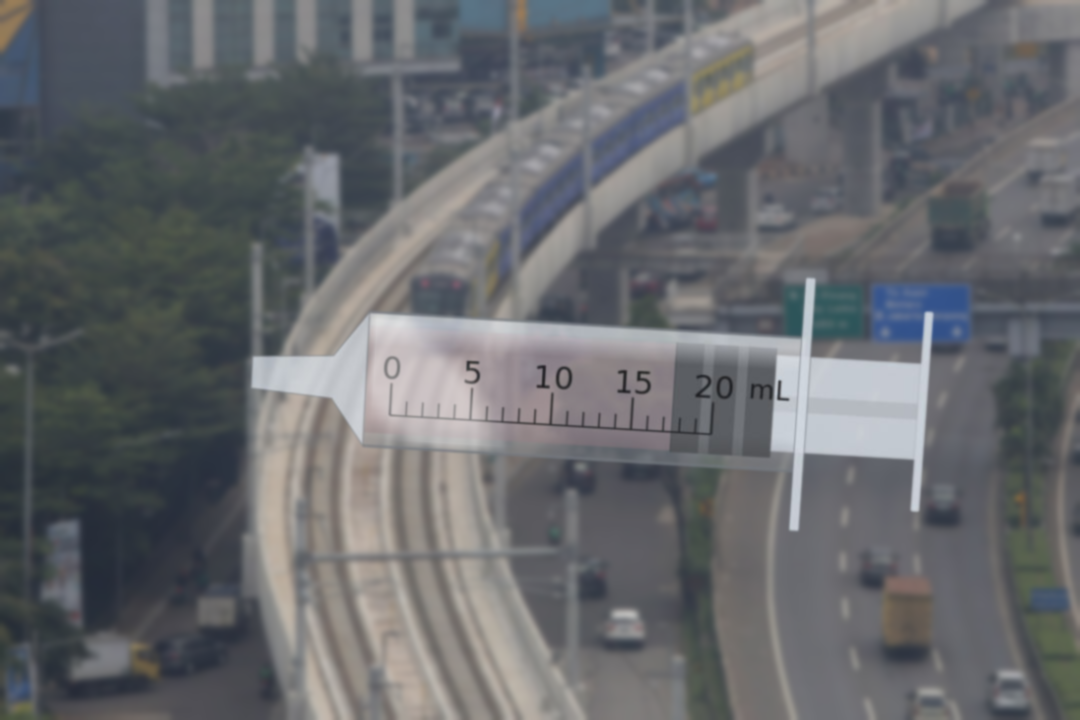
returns 17.5,mL
